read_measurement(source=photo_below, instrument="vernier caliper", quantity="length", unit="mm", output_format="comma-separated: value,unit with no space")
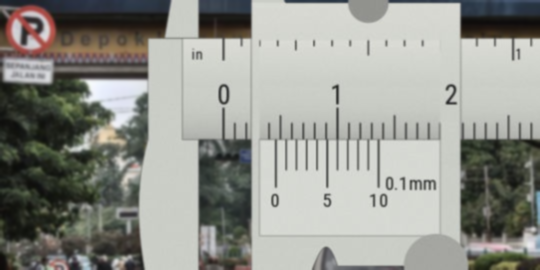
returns 4.6,mm
